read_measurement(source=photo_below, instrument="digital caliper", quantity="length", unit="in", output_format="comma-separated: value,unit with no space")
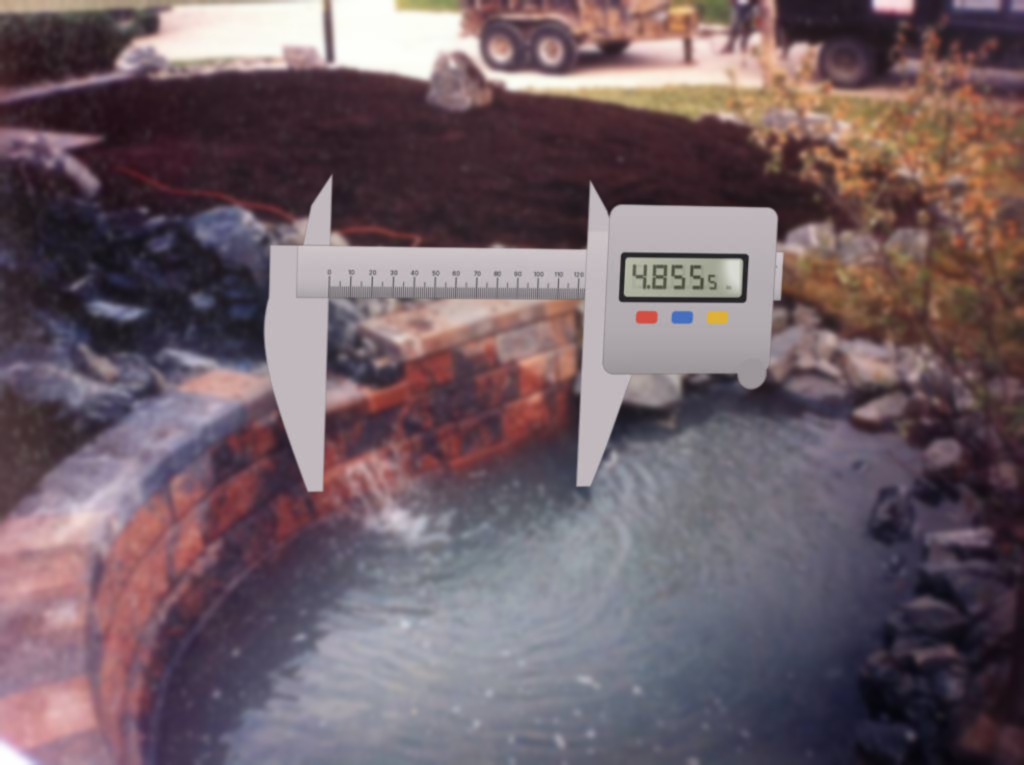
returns 4.8555,in
